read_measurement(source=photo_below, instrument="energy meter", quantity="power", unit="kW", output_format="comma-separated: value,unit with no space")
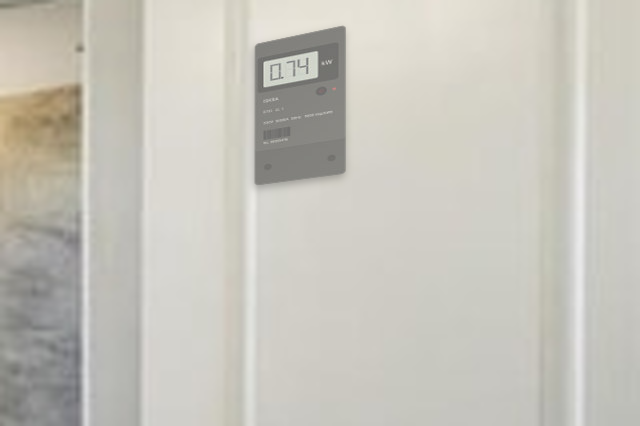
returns 0.74,kW
